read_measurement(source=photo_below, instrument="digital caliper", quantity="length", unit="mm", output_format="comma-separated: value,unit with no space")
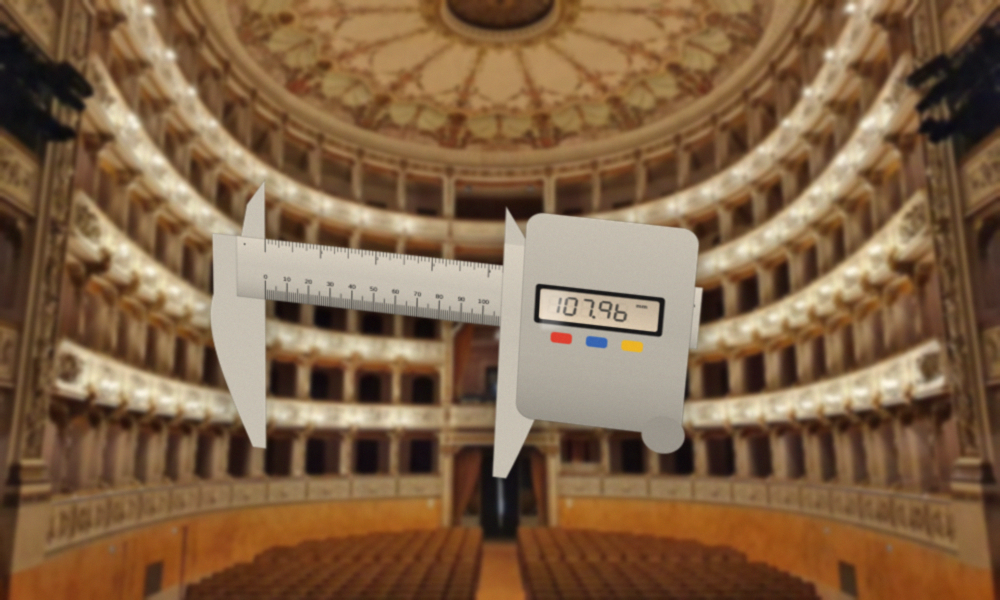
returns 107.96,mm
